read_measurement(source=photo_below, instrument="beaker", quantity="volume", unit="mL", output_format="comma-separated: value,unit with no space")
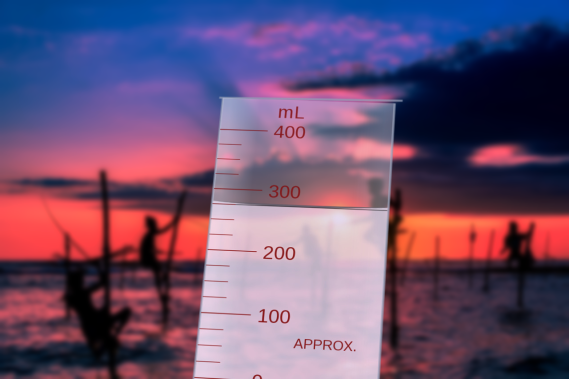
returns 275,mL
